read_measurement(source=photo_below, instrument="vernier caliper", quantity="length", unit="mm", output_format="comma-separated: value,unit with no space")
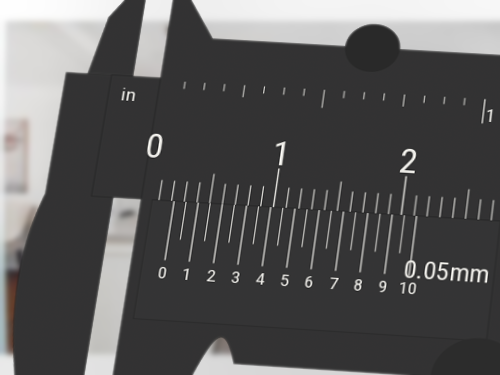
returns 2.2,mm
